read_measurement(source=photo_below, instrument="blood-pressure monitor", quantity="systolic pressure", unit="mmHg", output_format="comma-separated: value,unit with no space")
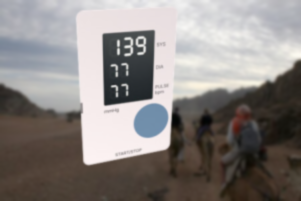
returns 139,mmHg
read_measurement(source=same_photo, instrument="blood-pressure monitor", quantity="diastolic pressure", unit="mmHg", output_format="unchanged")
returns 77,mmHg
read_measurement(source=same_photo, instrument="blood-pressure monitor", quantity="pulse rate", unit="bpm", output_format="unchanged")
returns 77,bpm
